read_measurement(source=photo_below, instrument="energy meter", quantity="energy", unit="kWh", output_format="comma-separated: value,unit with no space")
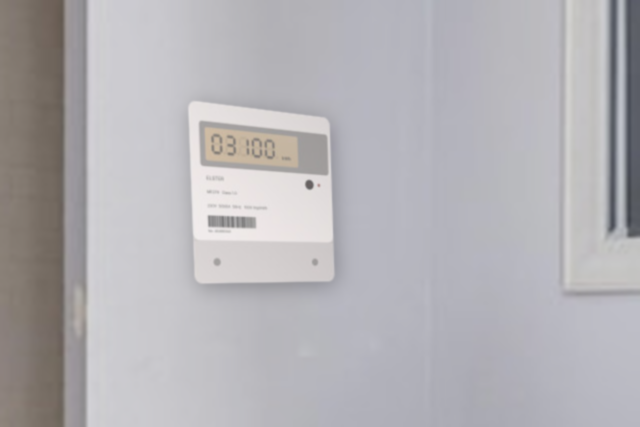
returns 3100,kWh
